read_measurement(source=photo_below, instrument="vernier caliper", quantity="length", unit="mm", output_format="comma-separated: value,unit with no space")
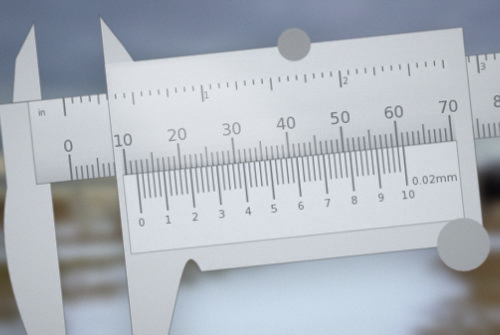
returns 12.0,mm
